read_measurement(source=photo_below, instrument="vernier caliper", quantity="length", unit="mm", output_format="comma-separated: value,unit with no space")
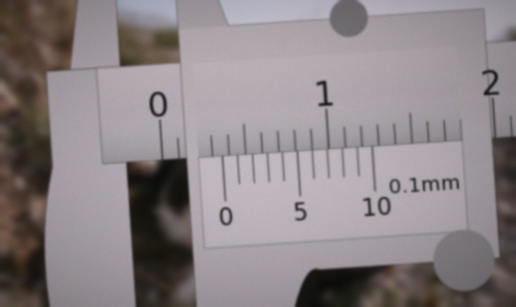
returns 3.6,mm
